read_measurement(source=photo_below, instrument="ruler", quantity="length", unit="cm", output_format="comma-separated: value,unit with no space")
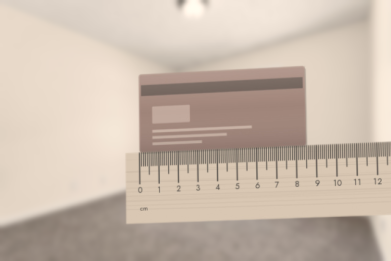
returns 8.5,cm
